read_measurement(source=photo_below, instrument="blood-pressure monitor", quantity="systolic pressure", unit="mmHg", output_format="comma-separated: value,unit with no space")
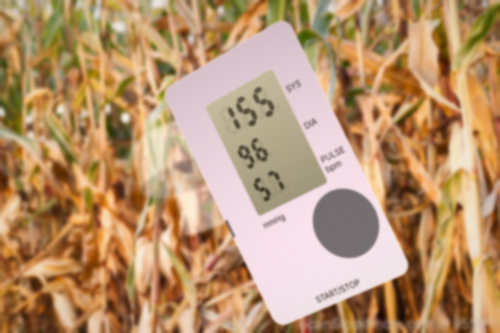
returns 155,mmHg
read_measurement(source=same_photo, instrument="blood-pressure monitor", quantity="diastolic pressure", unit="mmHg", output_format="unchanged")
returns 96,mmHg
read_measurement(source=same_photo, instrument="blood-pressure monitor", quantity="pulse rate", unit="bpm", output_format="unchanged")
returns 57,bpm
